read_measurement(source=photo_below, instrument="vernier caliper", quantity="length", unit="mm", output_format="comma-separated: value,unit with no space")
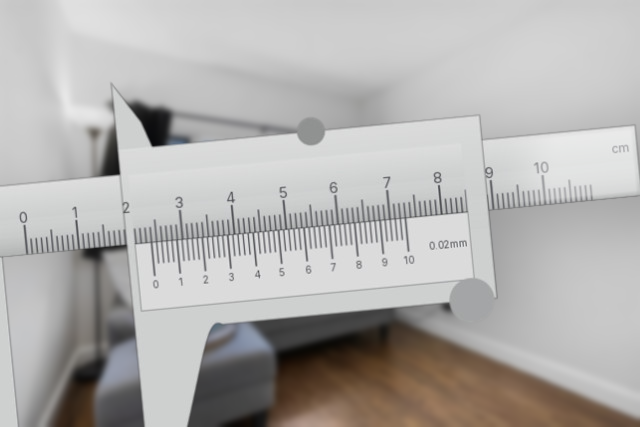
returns 24.0,mm
